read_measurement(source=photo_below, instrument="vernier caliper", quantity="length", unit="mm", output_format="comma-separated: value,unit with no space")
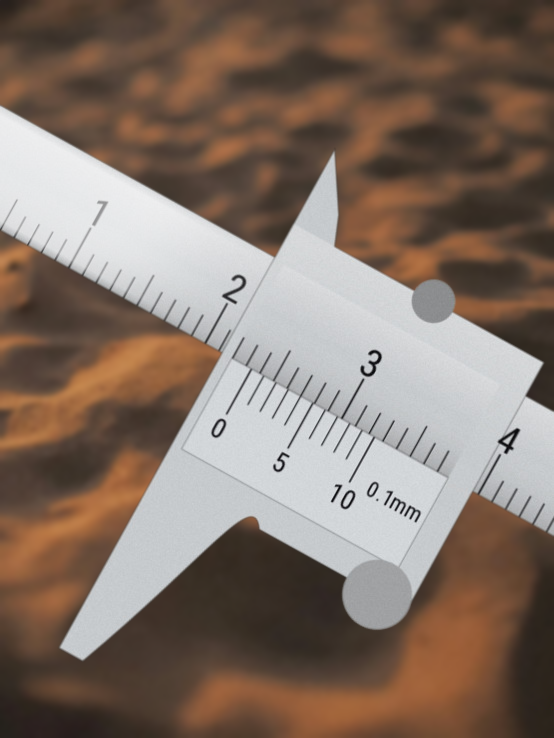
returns 23.4,mm
